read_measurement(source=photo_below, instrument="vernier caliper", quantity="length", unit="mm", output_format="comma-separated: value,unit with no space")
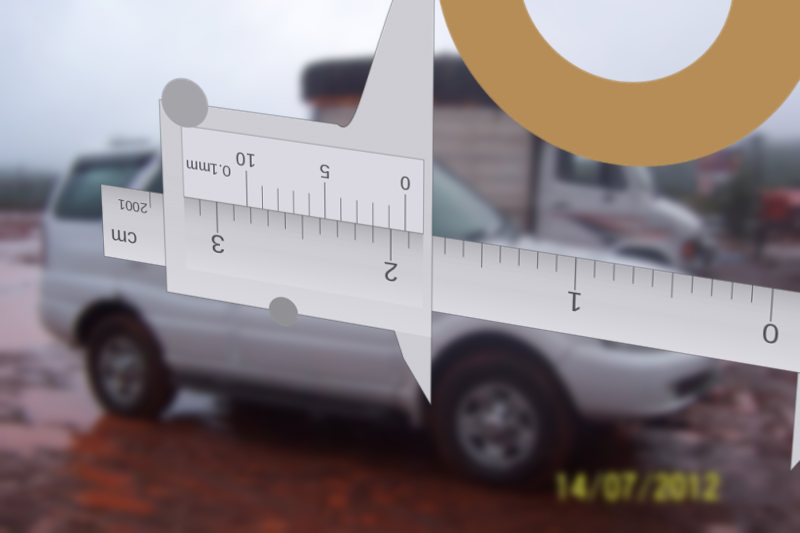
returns 19.2,mm
